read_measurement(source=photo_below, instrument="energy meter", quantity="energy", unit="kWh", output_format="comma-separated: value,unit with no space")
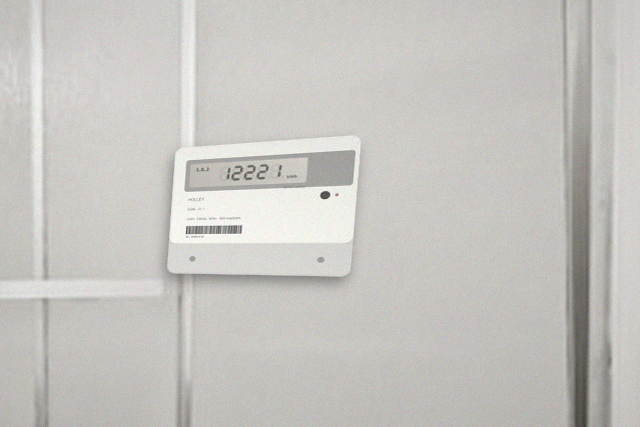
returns 12221,kWh
